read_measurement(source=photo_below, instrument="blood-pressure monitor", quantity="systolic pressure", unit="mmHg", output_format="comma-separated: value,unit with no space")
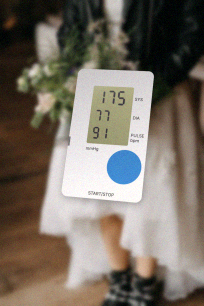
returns 175,mmHg
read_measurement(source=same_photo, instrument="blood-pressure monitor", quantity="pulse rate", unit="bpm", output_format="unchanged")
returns 91,bpm
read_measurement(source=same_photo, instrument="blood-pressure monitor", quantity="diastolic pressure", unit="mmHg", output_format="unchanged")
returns 77,mmHg
